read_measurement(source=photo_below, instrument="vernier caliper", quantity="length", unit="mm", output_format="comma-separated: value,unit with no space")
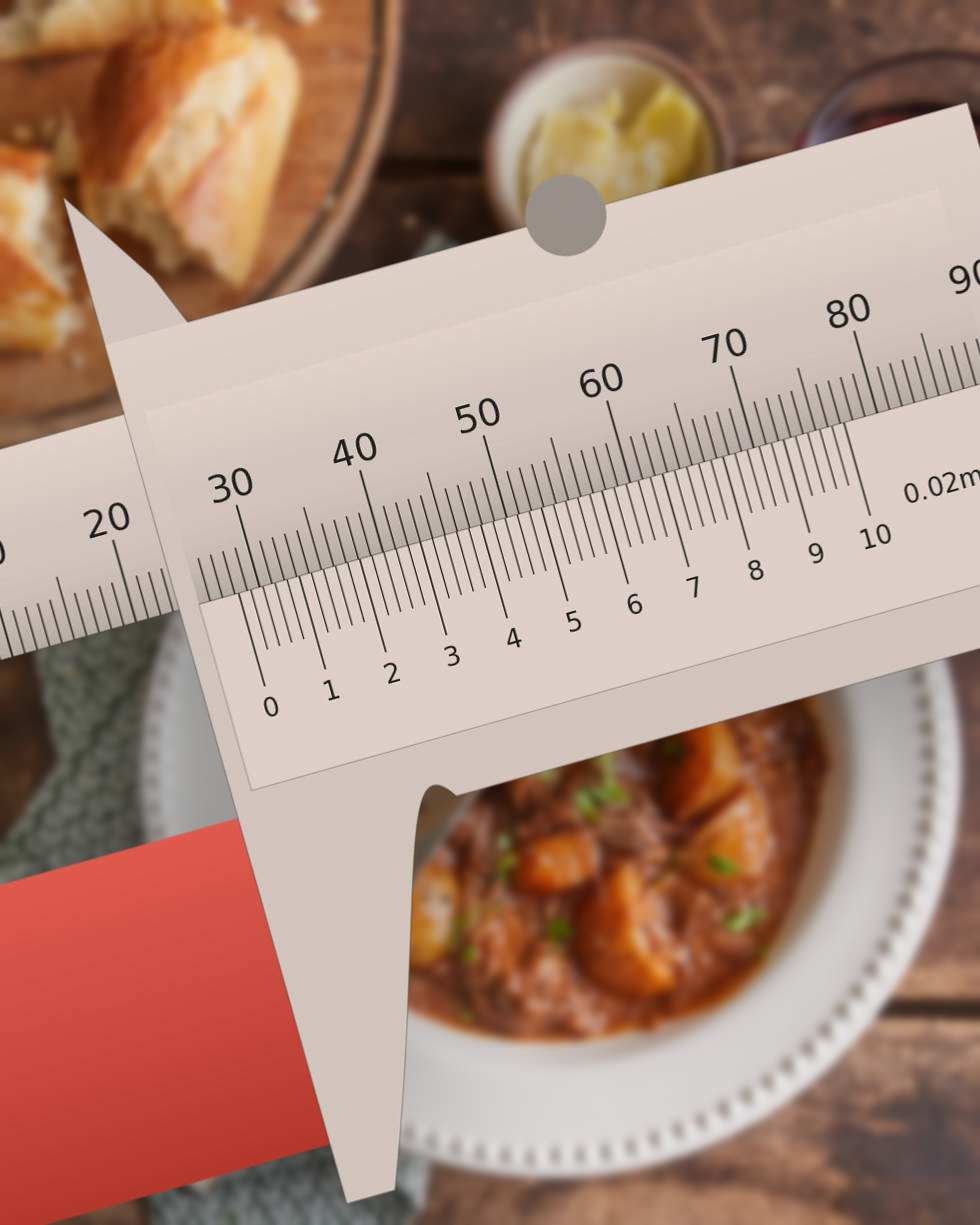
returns 28.3,mm
